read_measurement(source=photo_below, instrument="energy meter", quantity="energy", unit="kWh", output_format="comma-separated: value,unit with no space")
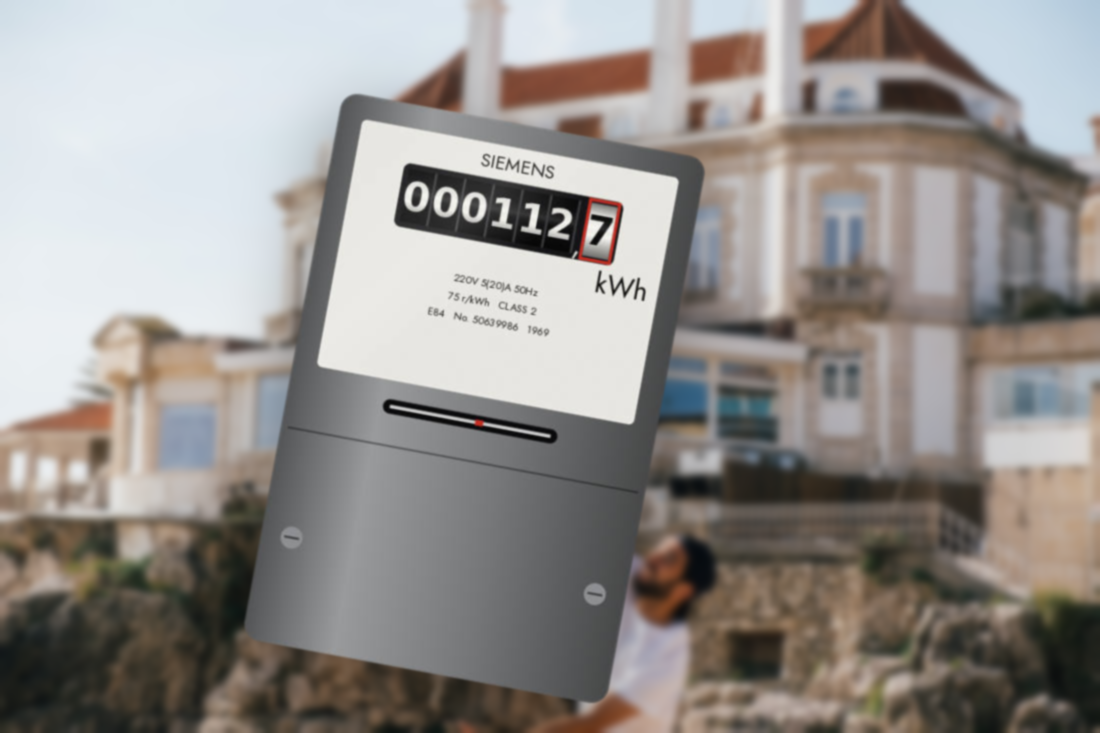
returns 112.7,kWh
